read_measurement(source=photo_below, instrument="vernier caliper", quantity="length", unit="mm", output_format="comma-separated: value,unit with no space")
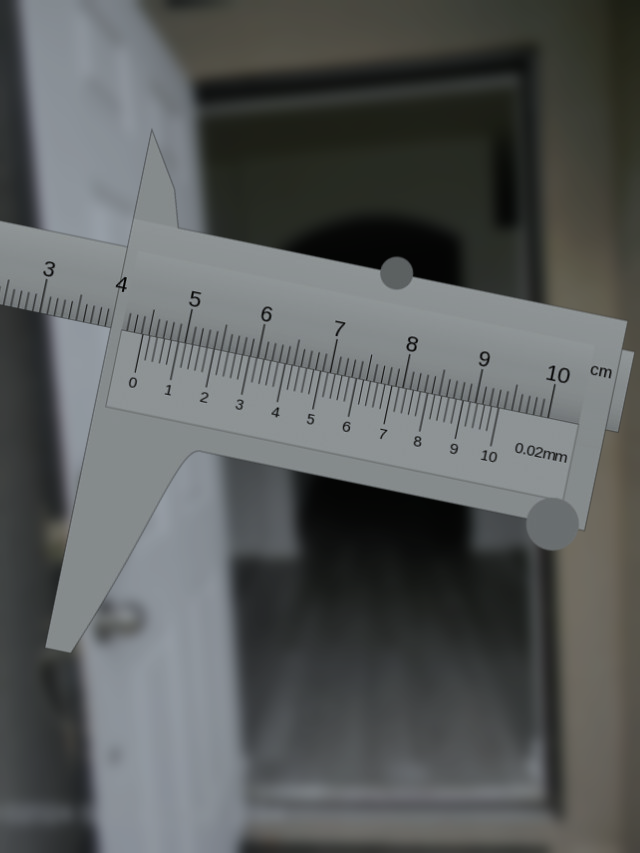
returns 44.2,mm
